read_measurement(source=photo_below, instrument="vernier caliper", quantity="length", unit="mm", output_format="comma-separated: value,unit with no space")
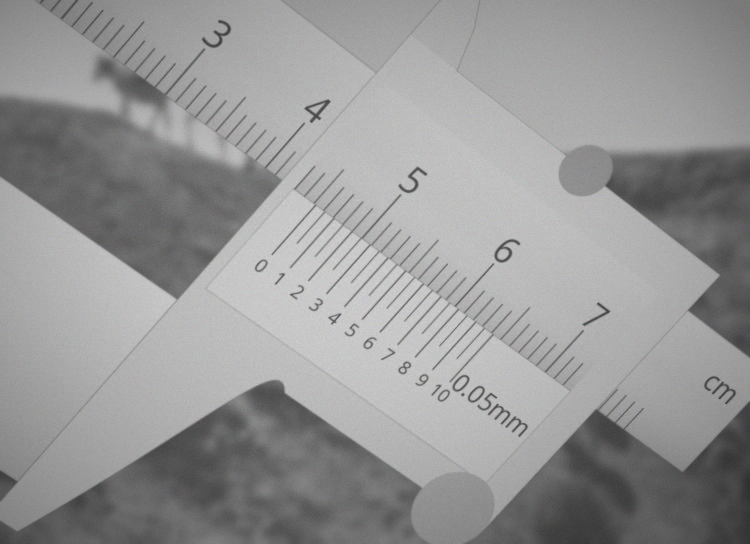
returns 45.2,mm
